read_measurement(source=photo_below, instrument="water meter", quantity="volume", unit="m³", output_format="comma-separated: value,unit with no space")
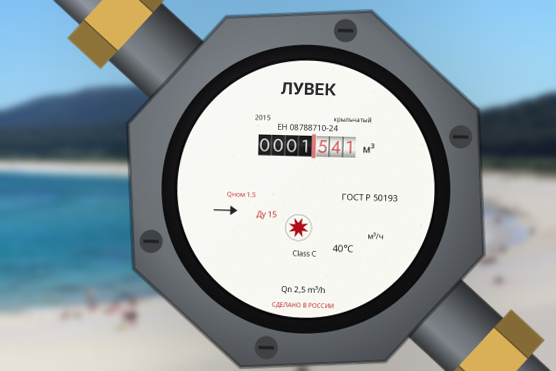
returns 1.541,m³
